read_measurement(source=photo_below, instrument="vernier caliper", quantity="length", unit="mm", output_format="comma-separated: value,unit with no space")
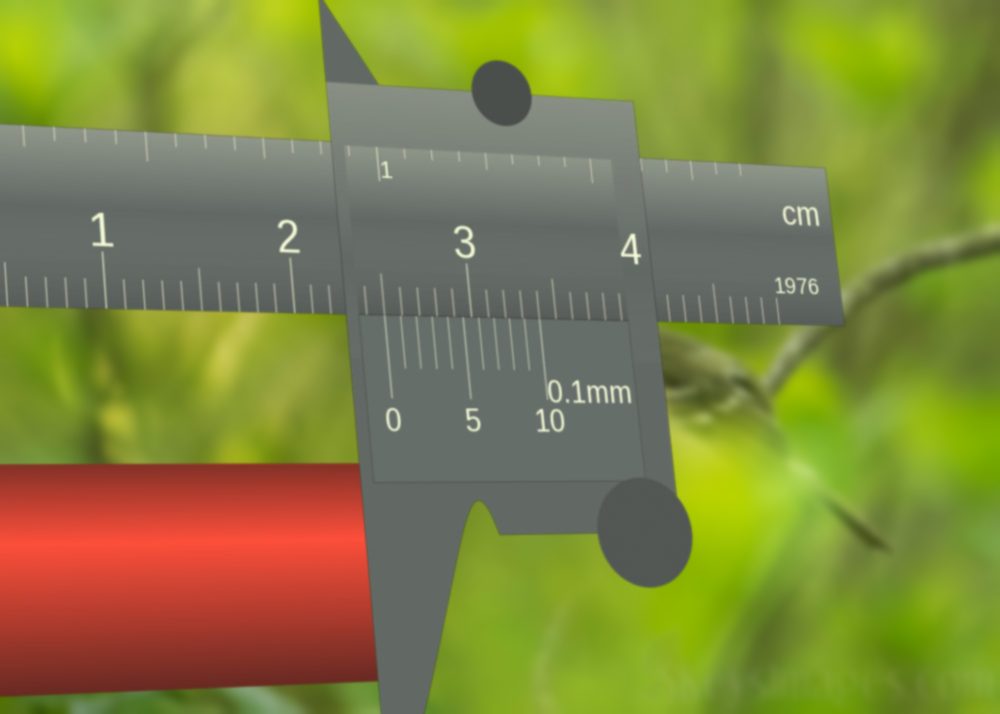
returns 25.0,mm
